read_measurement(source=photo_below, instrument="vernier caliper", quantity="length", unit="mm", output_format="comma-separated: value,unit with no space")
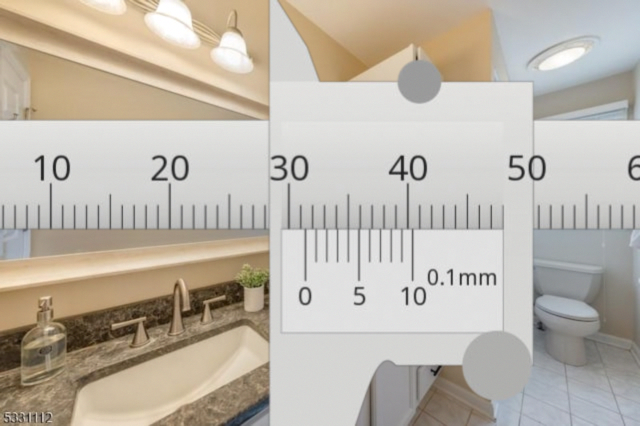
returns 31.4,mm
